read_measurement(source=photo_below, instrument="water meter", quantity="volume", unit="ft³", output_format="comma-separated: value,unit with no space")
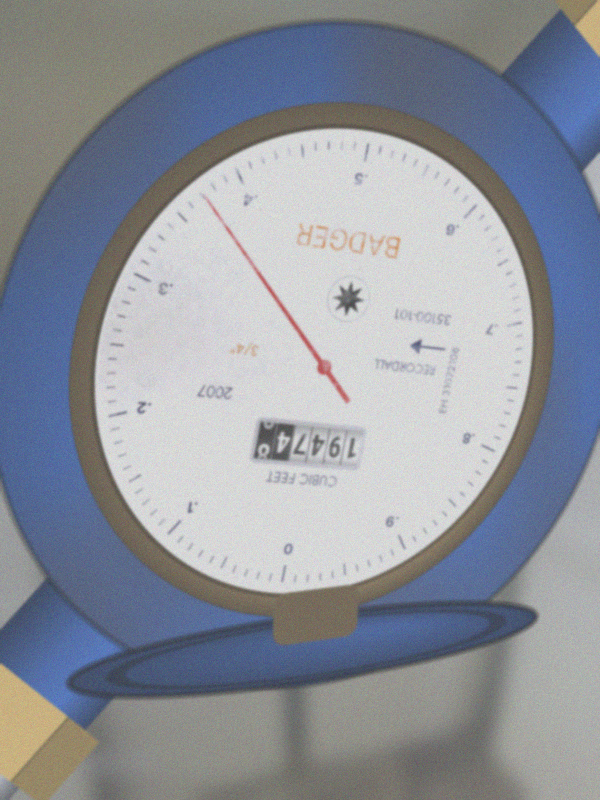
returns 194748.37,ft³
